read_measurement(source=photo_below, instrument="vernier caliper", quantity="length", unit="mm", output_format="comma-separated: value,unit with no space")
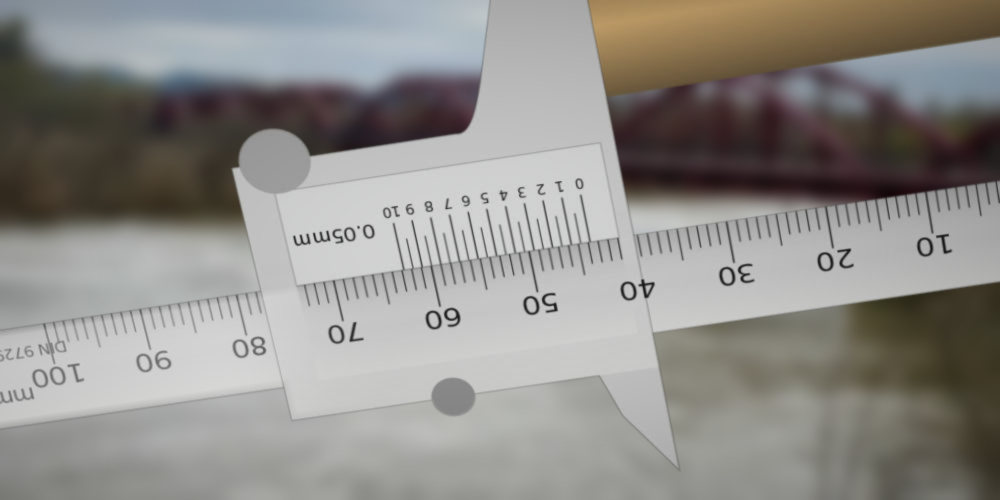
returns 43.8,mm
